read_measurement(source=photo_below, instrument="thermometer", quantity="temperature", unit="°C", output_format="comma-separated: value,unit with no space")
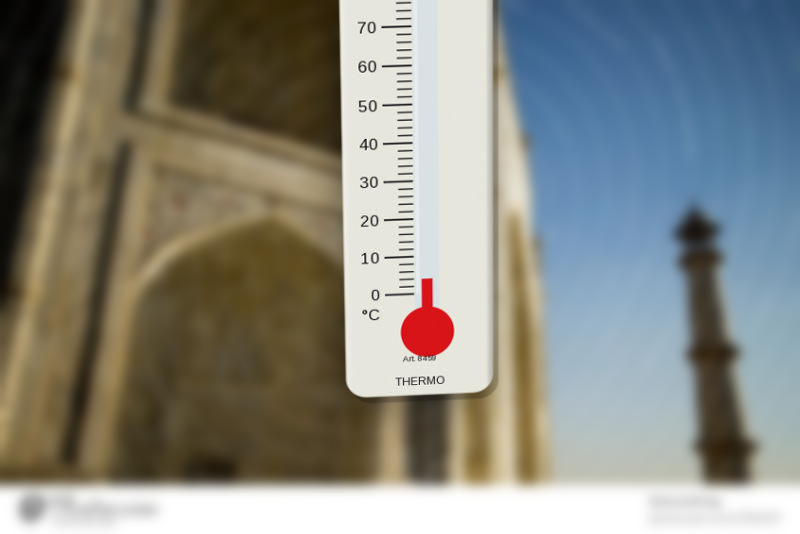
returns 4,°C
